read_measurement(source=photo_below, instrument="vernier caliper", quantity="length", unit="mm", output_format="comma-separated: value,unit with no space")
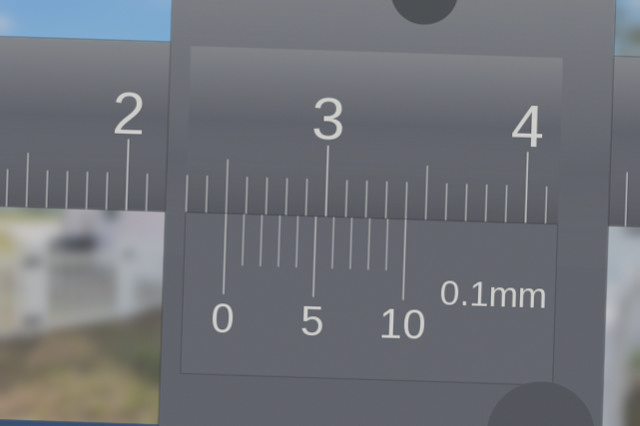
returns 25.0,mm
